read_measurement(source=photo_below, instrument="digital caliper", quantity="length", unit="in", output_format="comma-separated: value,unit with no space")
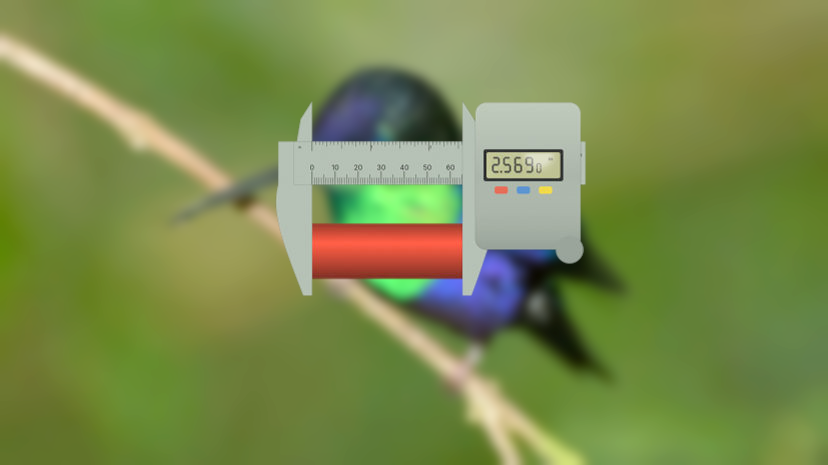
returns 2.5690,in
